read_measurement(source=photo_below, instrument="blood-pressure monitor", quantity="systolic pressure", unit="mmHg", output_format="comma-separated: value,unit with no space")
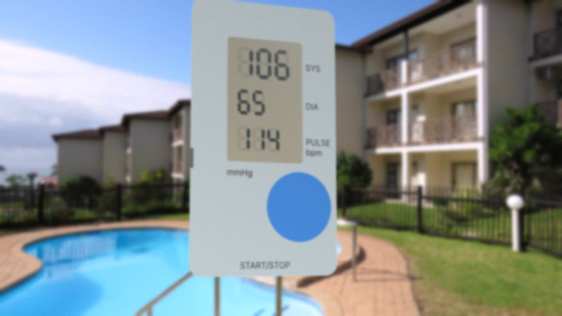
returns 106,mmHg
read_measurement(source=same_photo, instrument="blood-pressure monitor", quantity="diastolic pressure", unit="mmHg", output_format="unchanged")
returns 65,mmHg
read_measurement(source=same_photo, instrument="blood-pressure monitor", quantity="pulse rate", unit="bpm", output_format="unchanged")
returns 114,bpm
